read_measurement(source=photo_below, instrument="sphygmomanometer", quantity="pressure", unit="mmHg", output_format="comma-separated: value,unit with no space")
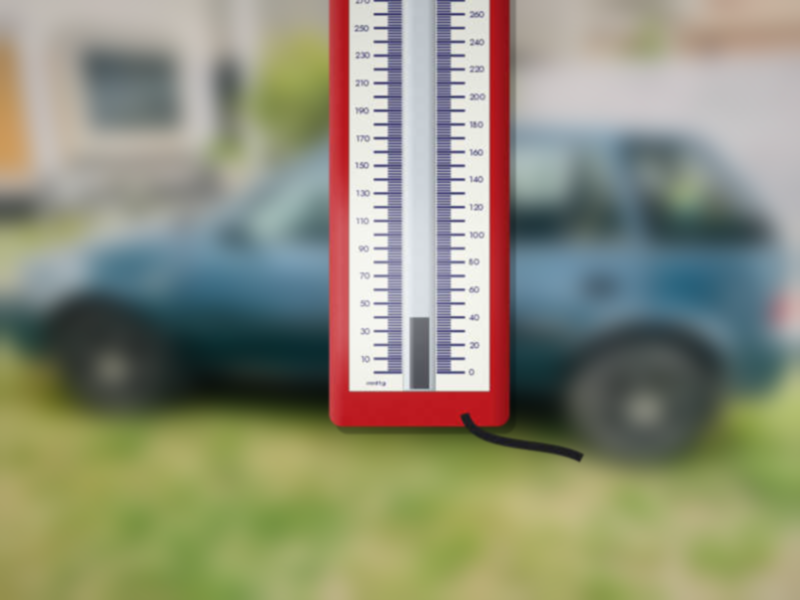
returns 40,mmHg
